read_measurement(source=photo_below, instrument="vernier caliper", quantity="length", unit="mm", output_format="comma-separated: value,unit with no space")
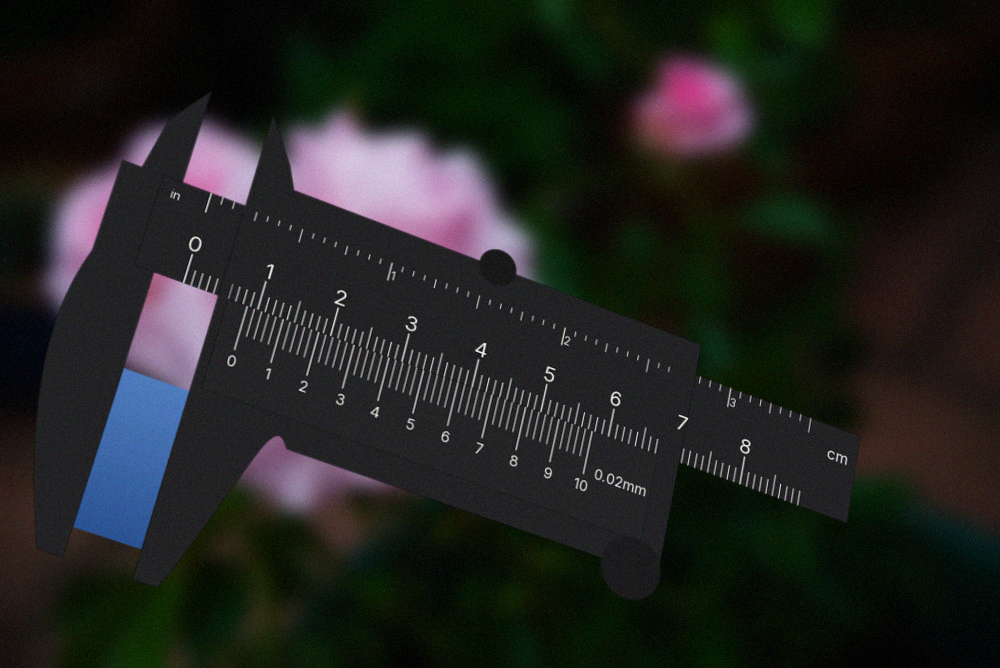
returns 8.6,mm
